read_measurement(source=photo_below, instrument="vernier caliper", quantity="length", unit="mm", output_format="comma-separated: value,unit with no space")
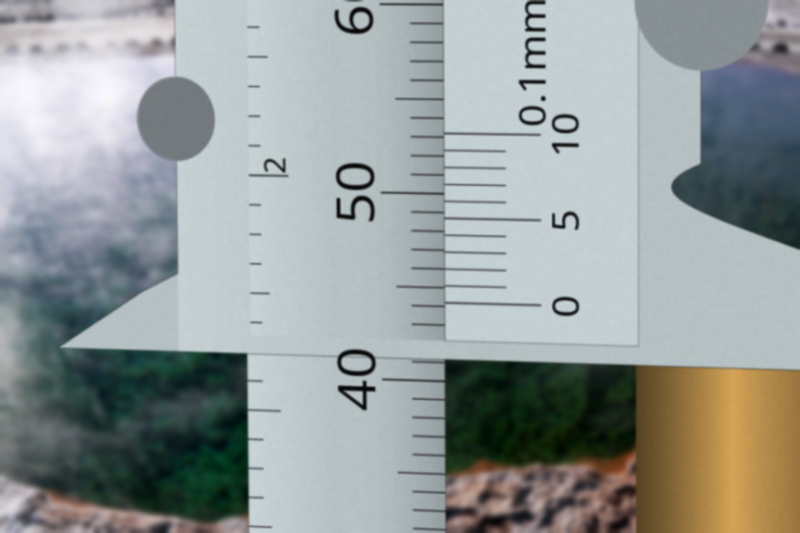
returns 44.2,mm
